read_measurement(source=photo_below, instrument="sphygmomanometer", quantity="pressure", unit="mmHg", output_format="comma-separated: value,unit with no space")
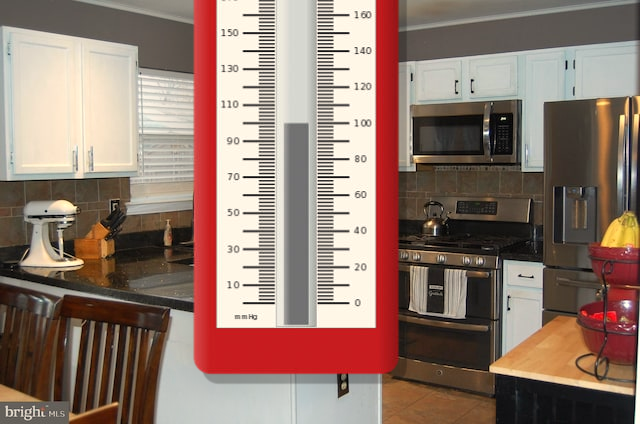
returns 100,mmHg
